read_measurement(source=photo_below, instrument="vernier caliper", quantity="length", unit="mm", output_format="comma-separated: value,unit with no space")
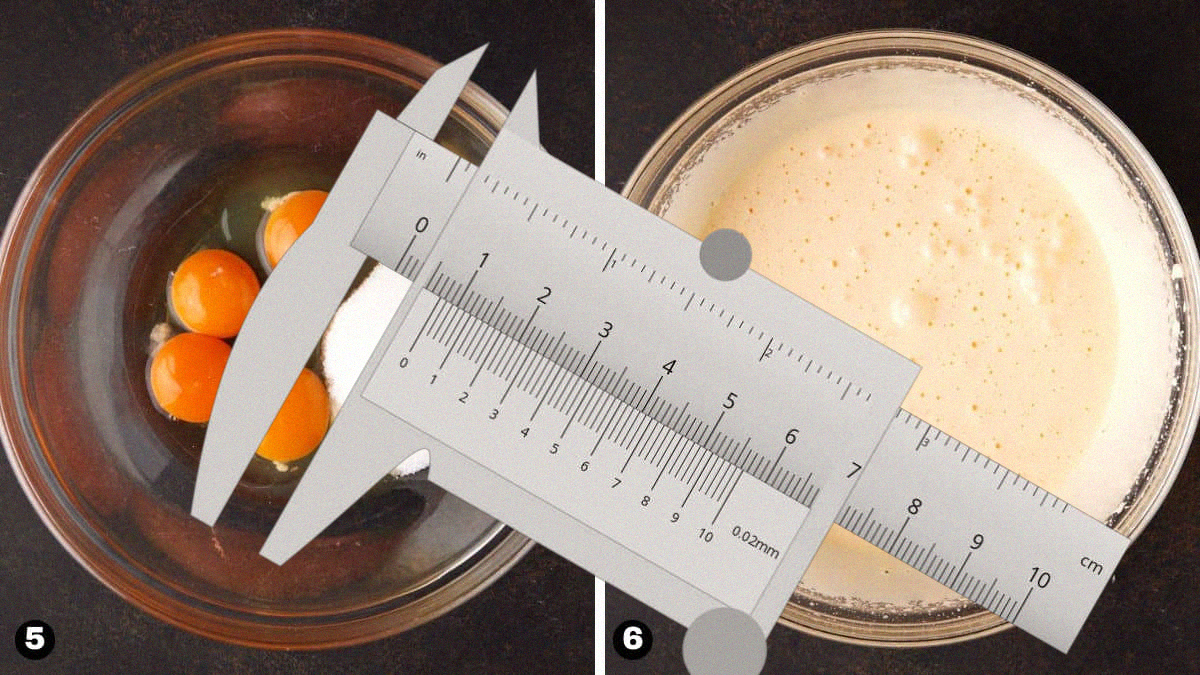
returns 7.4,mm
